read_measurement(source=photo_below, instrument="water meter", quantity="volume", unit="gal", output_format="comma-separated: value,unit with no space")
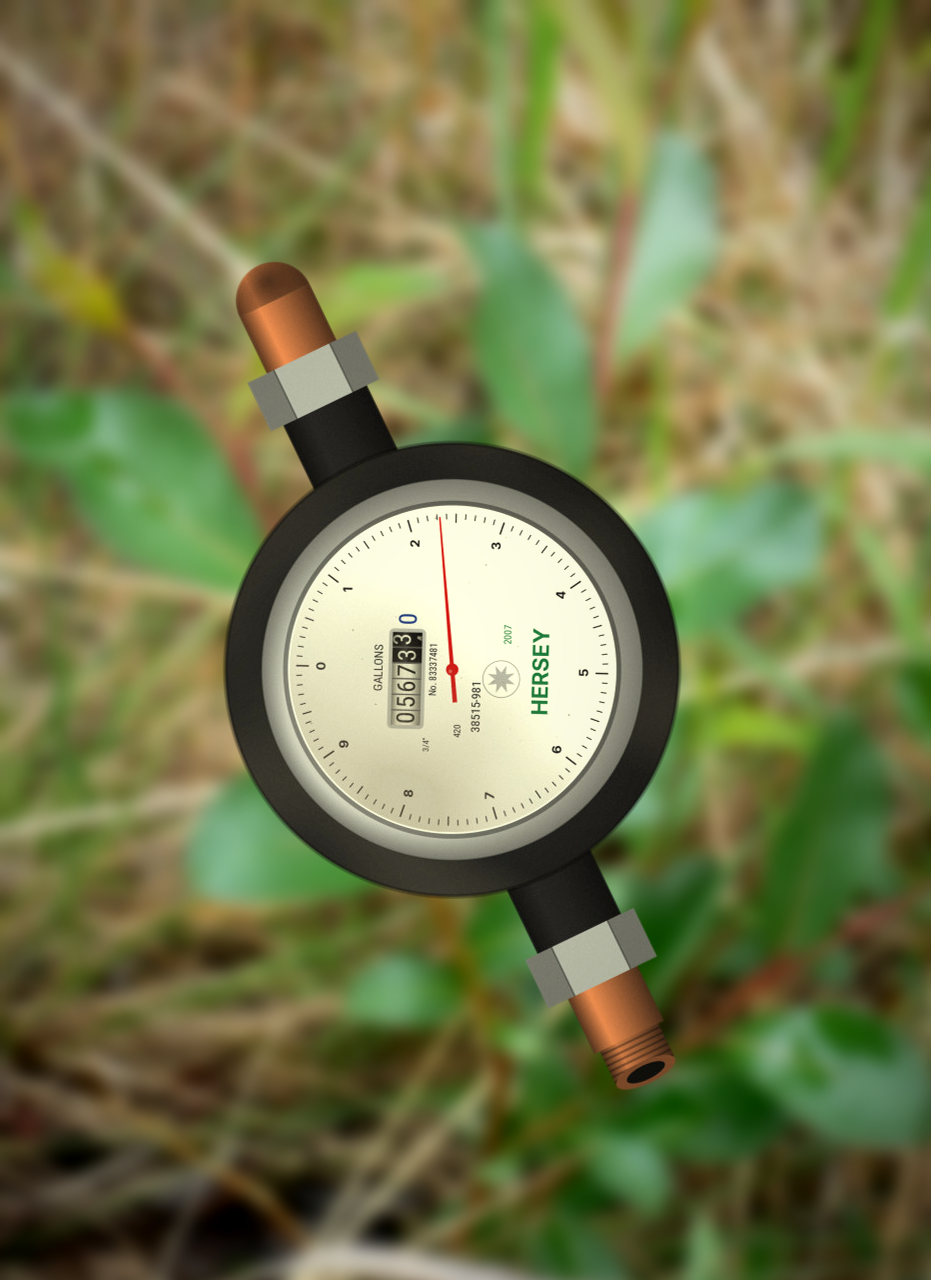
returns 567332.3,gal
